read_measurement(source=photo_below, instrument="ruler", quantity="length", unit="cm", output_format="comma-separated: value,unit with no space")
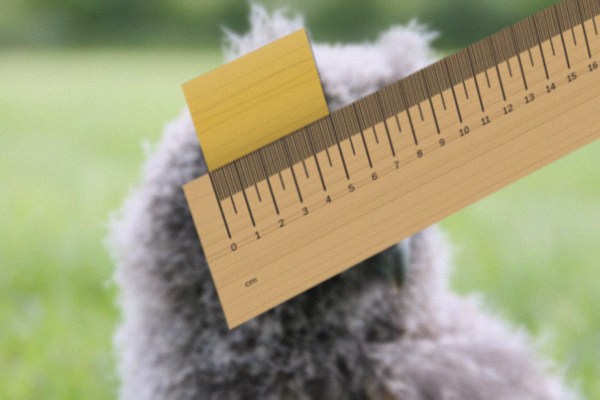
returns 5,cm
